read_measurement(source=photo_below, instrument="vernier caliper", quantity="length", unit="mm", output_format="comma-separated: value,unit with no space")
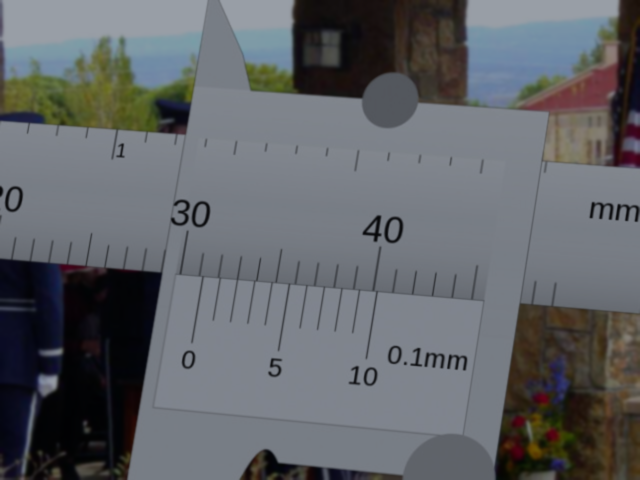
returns 31.2,mm
